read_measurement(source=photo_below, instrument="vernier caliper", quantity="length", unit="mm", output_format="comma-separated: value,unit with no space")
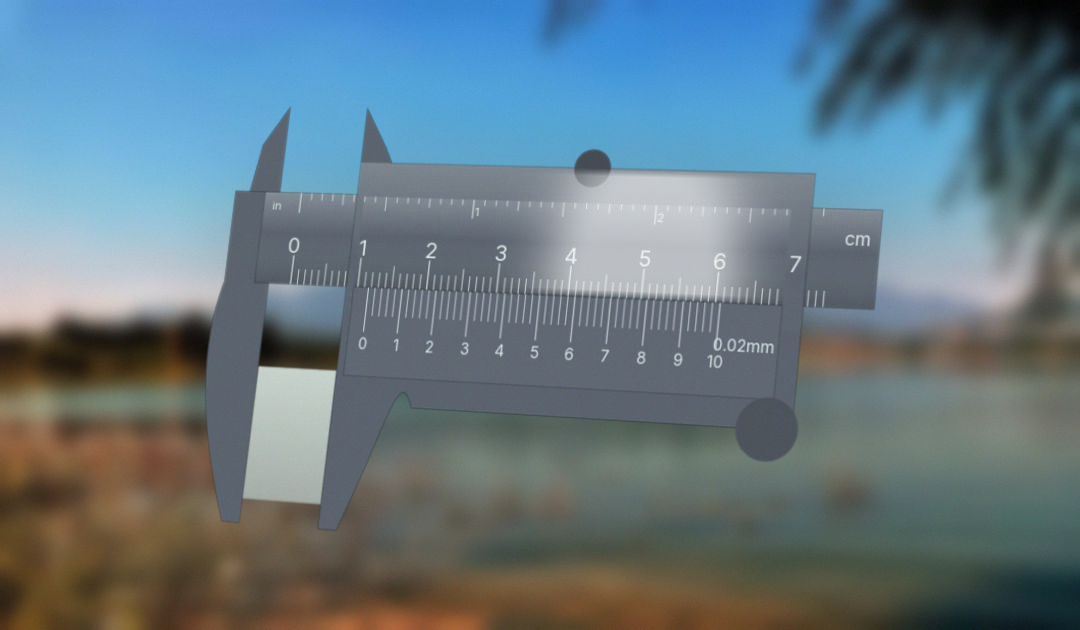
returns 11.6,mm
